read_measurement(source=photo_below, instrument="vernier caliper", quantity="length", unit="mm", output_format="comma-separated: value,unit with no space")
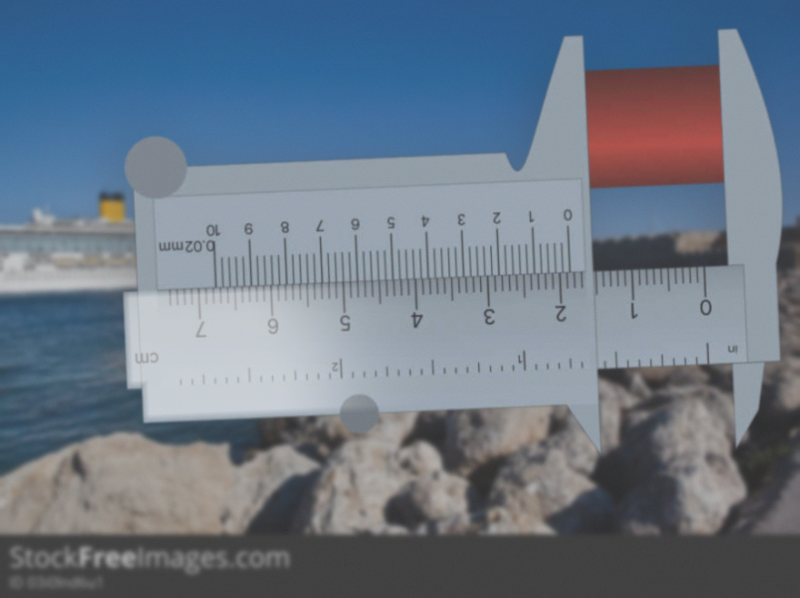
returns 18.6,mm
